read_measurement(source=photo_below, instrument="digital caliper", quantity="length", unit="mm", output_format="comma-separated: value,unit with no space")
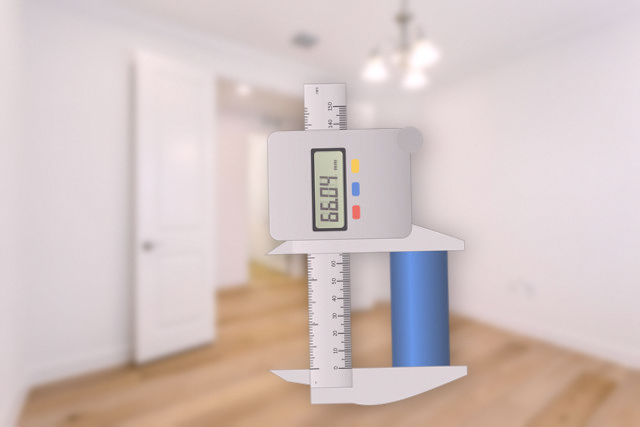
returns 66.04,mm
